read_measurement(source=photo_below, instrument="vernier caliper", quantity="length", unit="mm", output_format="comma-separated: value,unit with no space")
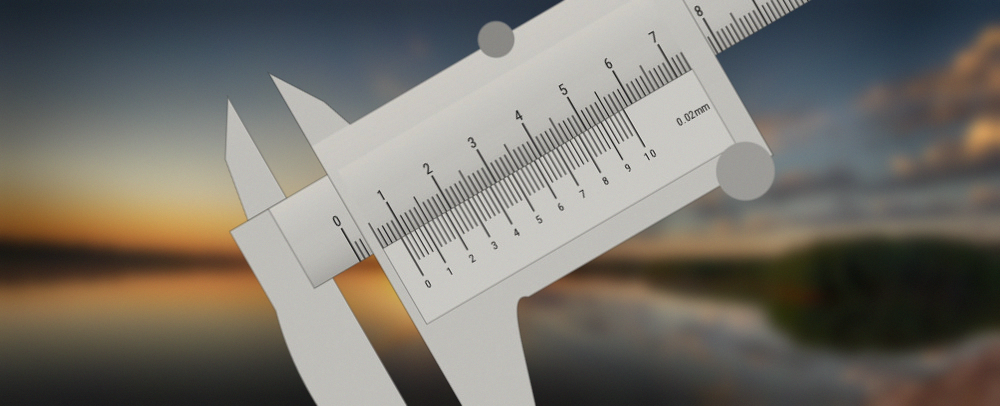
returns 9.0,mm
